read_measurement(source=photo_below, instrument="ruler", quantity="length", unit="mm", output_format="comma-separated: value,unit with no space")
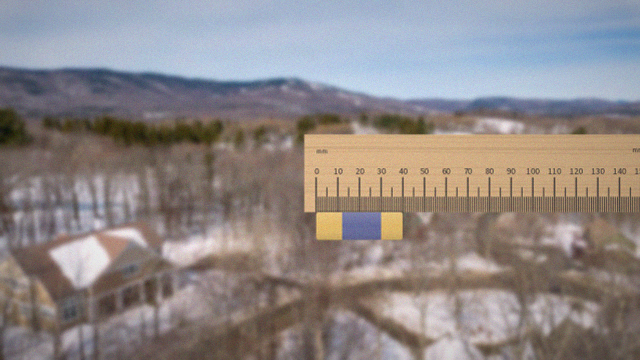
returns 40,mm
